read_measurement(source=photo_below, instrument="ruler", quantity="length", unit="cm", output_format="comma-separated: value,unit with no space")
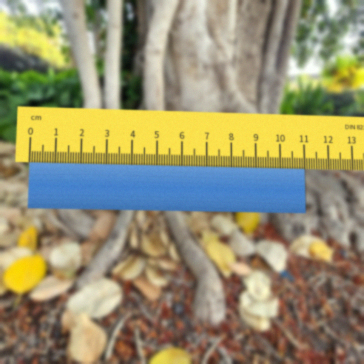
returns 11,cm
